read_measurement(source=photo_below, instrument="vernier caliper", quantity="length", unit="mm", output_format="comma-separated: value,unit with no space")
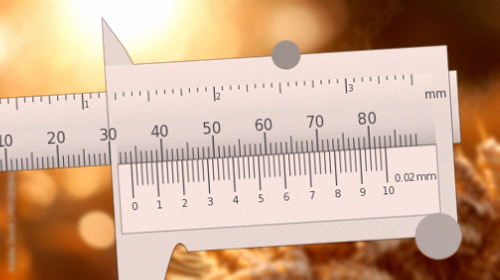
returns 34.0,mm
